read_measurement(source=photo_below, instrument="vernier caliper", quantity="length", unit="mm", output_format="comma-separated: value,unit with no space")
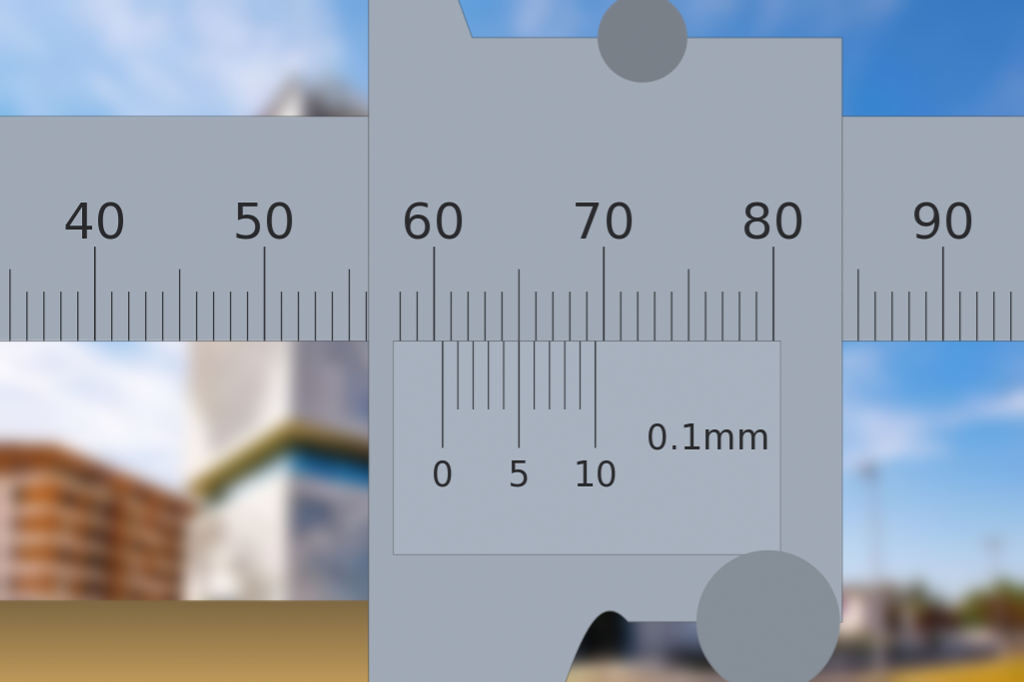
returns 60.5,mm
